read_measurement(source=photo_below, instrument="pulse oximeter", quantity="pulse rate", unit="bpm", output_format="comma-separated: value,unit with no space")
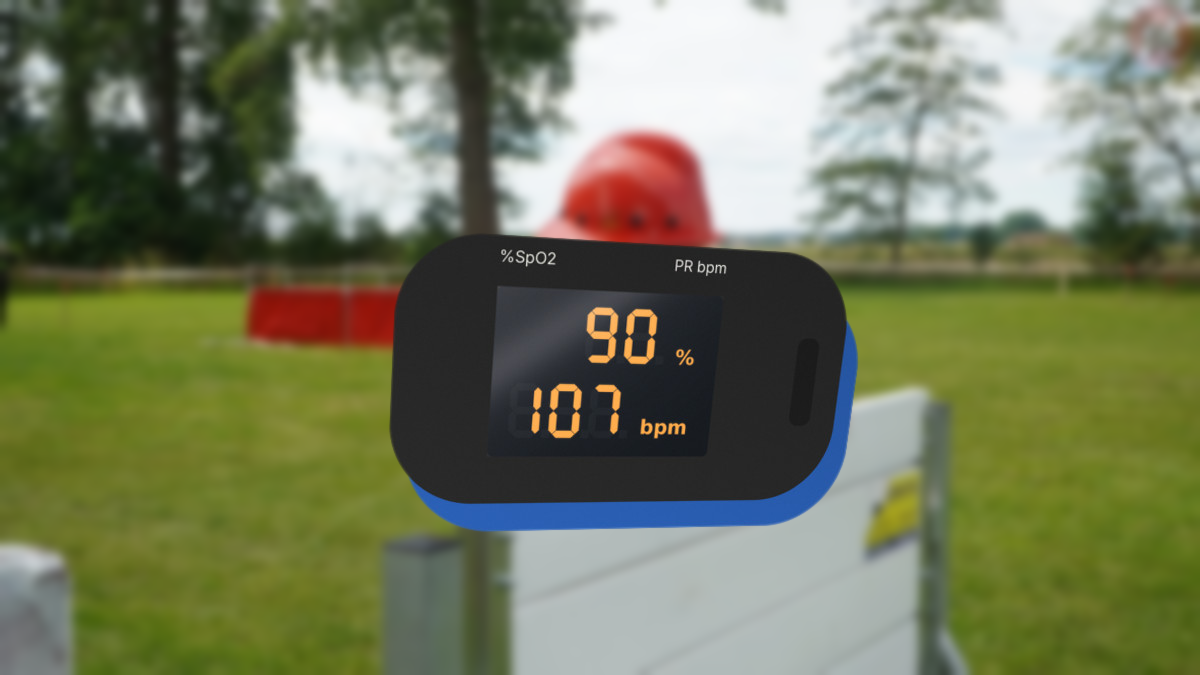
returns 107,bpm
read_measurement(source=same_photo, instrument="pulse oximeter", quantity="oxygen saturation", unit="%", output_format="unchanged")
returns 90,%
